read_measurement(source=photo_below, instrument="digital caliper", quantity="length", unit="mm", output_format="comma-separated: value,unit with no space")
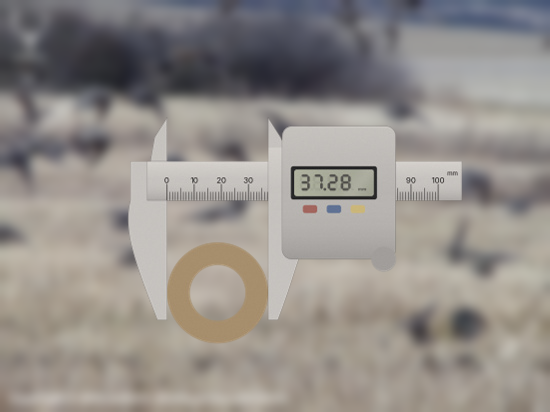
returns 37.28,mm
